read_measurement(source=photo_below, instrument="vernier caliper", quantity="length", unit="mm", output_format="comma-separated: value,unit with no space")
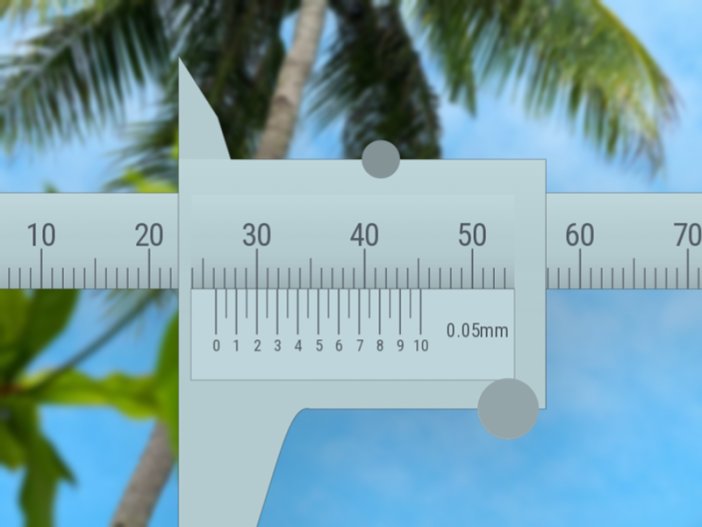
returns 26.2,mm
